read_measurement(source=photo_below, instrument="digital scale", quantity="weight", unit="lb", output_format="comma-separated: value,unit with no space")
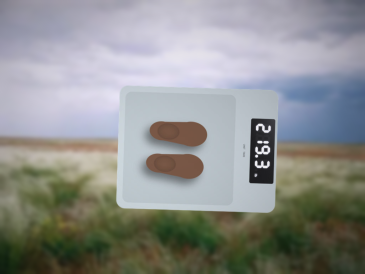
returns 219.3,lb
